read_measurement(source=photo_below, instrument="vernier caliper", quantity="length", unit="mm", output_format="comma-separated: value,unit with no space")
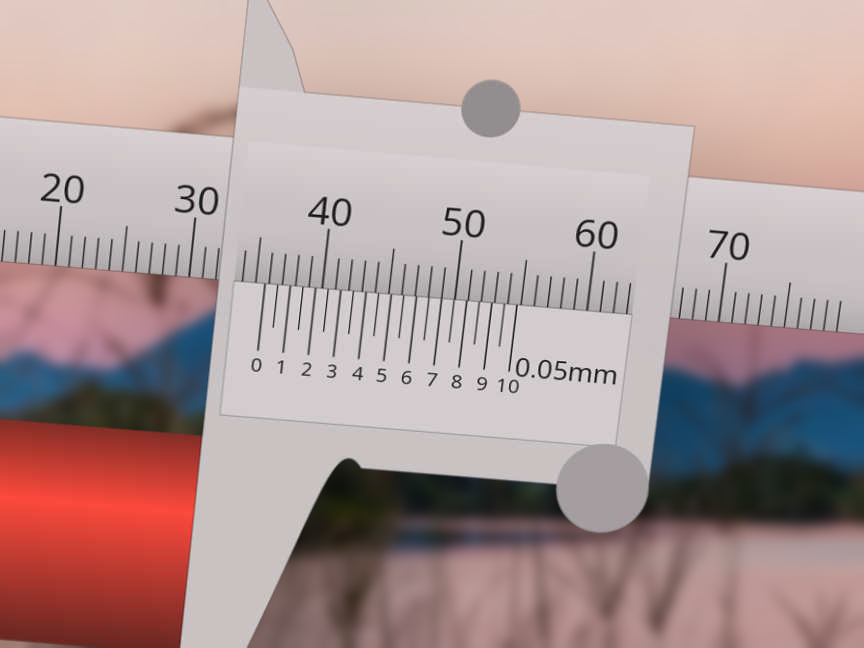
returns 35.7,mm
